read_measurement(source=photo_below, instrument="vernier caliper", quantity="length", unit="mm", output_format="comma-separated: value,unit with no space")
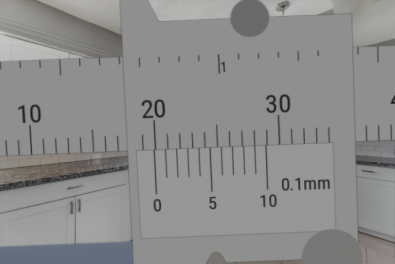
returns 19.9,mm
